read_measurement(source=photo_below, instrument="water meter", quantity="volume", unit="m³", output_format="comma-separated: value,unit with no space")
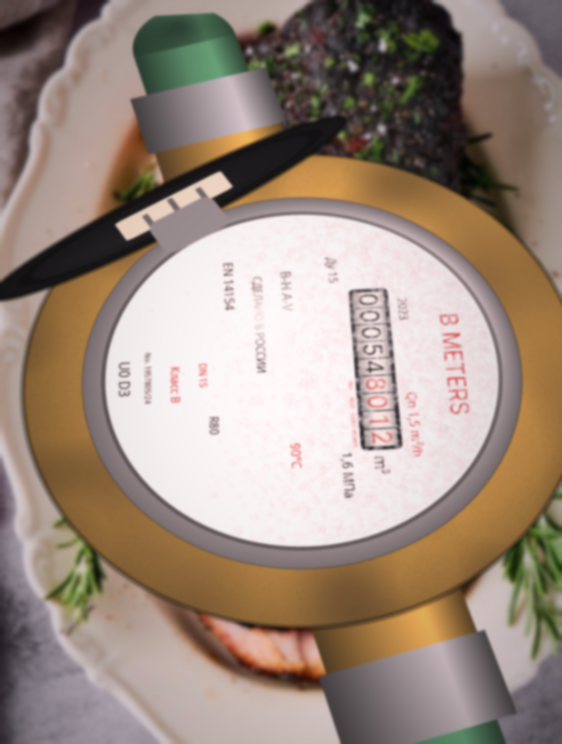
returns 54.8012,m³
